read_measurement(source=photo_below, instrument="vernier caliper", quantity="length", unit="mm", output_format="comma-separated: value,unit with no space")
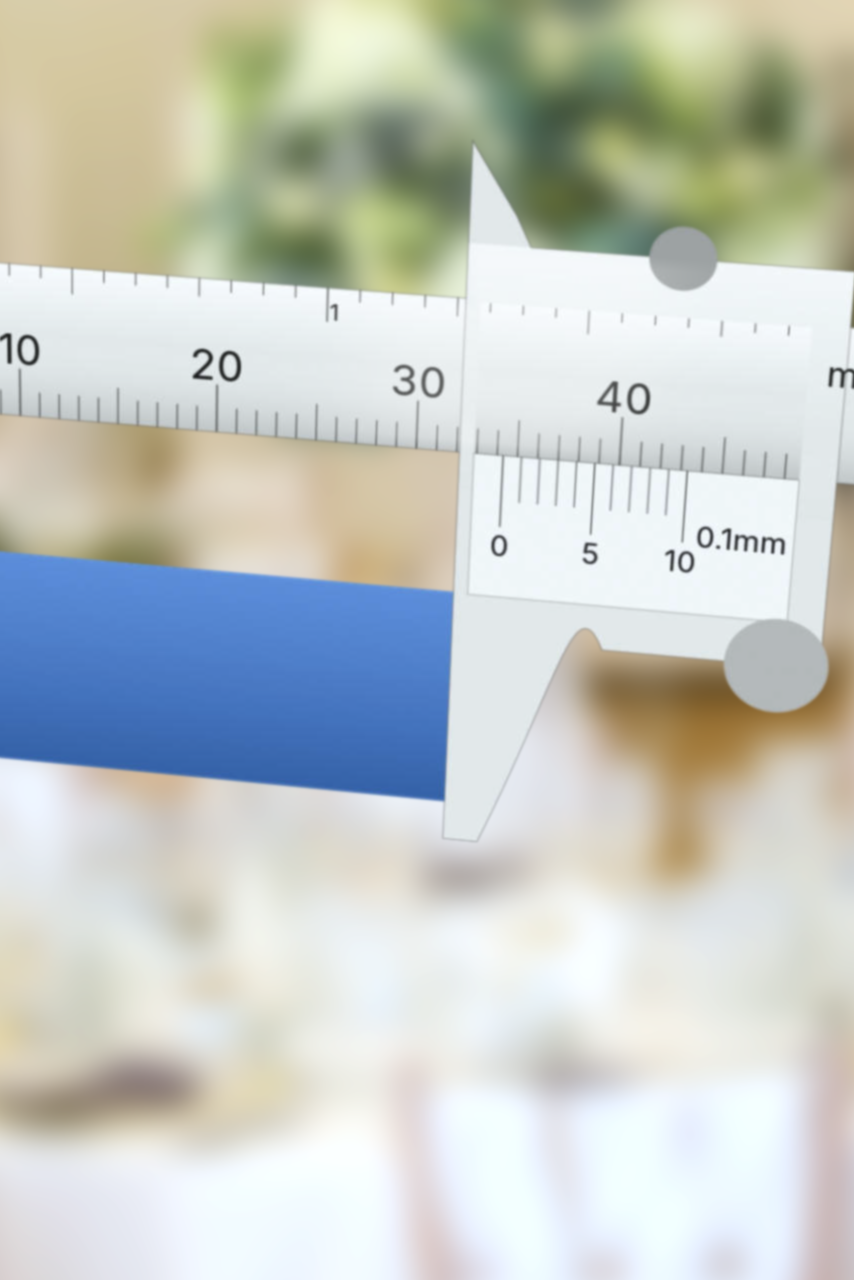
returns 34.3,mm
